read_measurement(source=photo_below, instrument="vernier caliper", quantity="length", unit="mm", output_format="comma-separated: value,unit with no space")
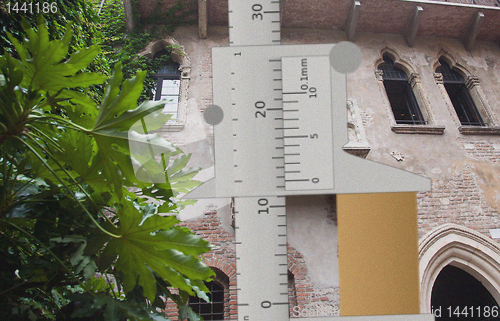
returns 12.6,mm
